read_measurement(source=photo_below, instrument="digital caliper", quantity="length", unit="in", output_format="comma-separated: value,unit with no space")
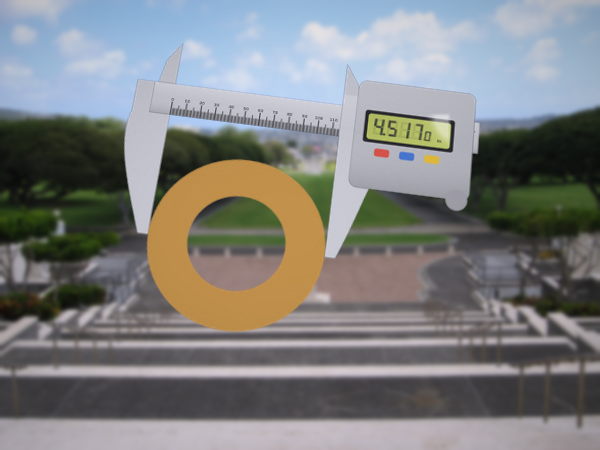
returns 4.5170,in
